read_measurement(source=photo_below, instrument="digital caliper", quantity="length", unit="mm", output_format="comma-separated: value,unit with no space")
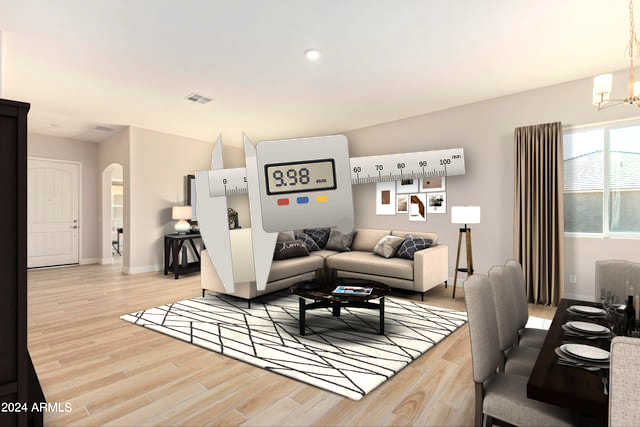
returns 9.98,mm
